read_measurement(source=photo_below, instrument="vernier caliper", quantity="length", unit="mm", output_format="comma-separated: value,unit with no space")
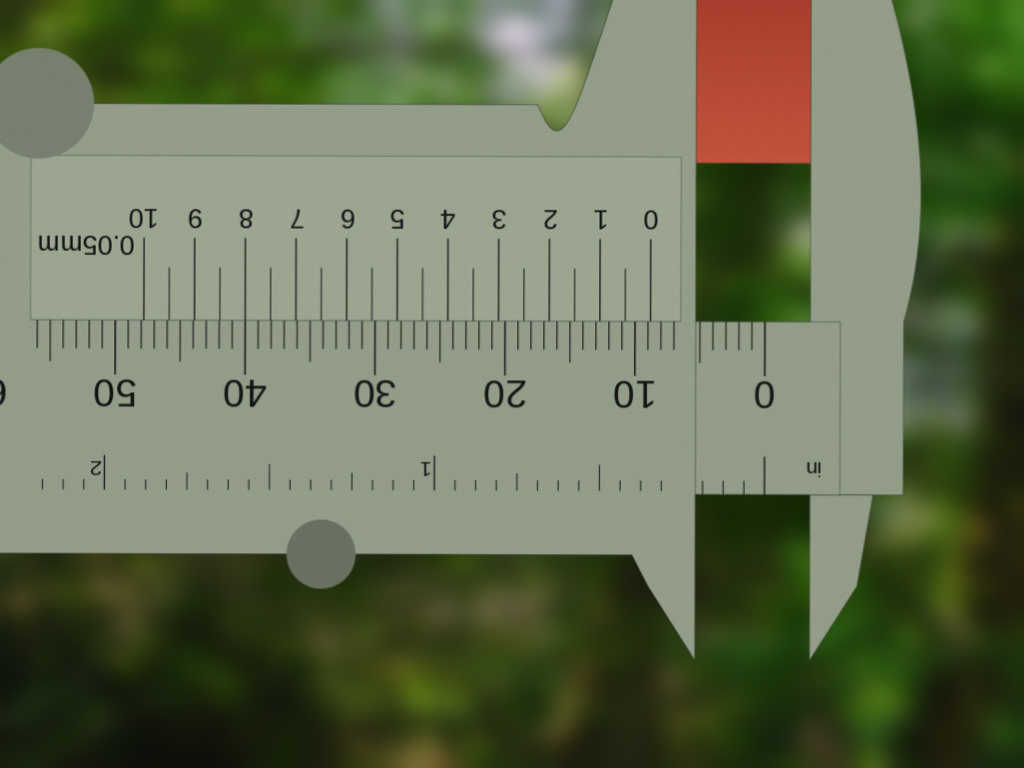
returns 8.8,mm
